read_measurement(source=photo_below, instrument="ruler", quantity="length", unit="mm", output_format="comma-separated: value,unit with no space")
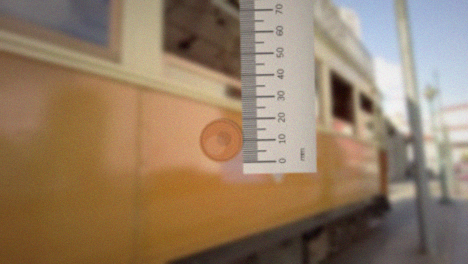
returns 20,mm
